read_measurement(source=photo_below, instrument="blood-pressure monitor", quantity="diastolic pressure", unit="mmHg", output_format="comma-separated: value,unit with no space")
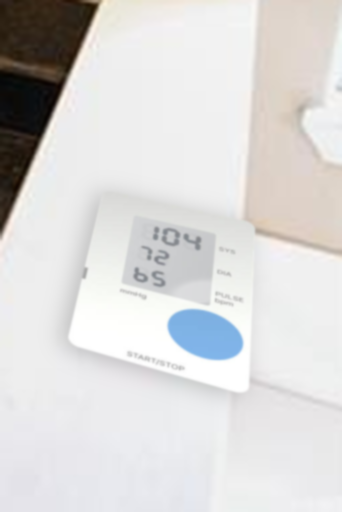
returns 72,mmHg
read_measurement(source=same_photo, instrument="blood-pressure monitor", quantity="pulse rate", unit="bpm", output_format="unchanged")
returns 65,bpm
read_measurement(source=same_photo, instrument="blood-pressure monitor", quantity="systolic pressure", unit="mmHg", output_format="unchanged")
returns 104,mmHg
